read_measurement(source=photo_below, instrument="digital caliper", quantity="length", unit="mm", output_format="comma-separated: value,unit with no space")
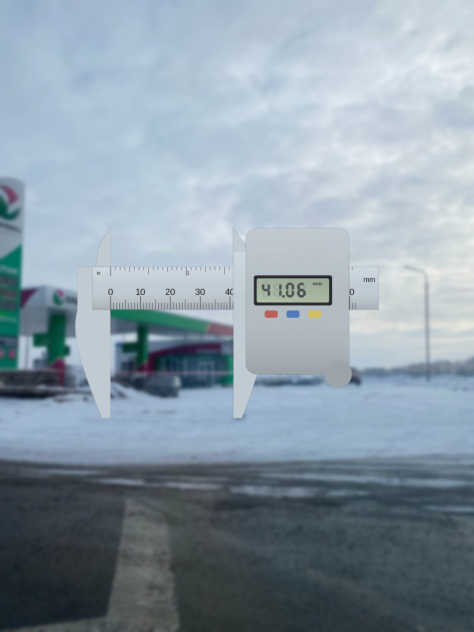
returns 41.06,mm
